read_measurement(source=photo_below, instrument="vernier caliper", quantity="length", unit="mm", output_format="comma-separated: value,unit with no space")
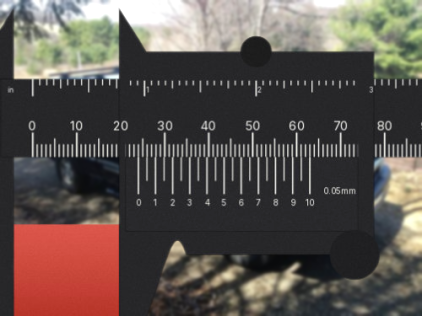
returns 24.0,mm
